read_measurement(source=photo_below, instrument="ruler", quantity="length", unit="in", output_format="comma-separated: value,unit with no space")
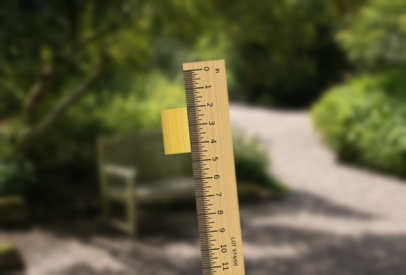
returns 2.5,in
